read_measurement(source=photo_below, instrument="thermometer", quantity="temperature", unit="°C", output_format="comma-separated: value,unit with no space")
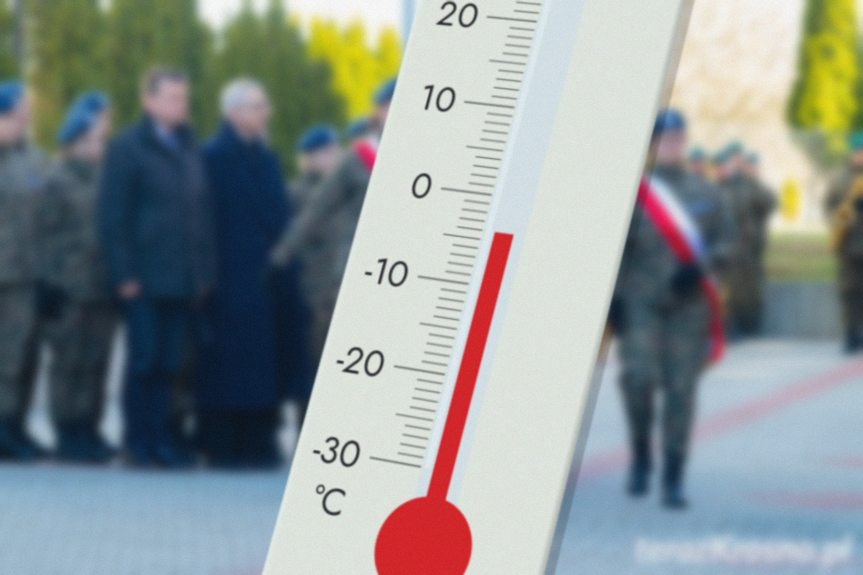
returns -4,°C
